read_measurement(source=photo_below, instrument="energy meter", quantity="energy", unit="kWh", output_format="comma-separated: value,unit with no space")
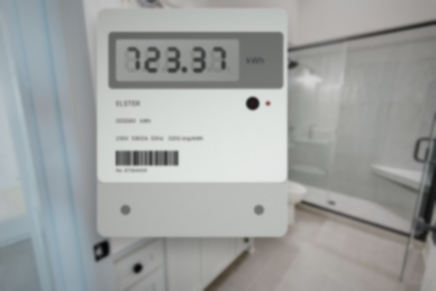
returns 723.37,kWh
